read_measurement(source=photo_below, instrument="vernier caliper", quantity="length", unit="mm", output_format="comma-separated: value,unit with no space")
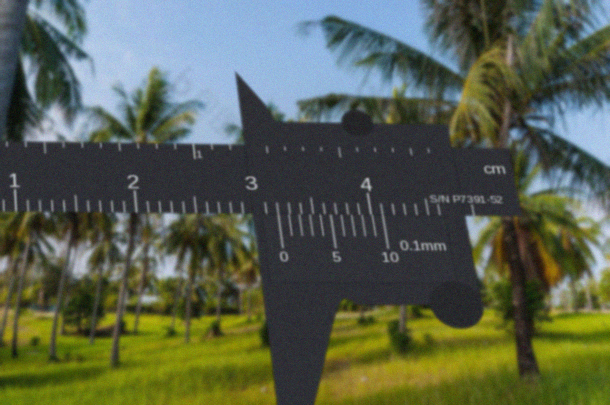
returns 32.0,mm
